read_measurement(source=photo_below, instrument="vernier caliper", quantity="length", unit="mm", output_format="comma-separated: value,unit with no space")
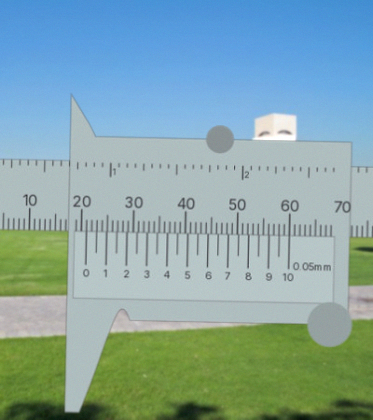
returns 21.0,mm
